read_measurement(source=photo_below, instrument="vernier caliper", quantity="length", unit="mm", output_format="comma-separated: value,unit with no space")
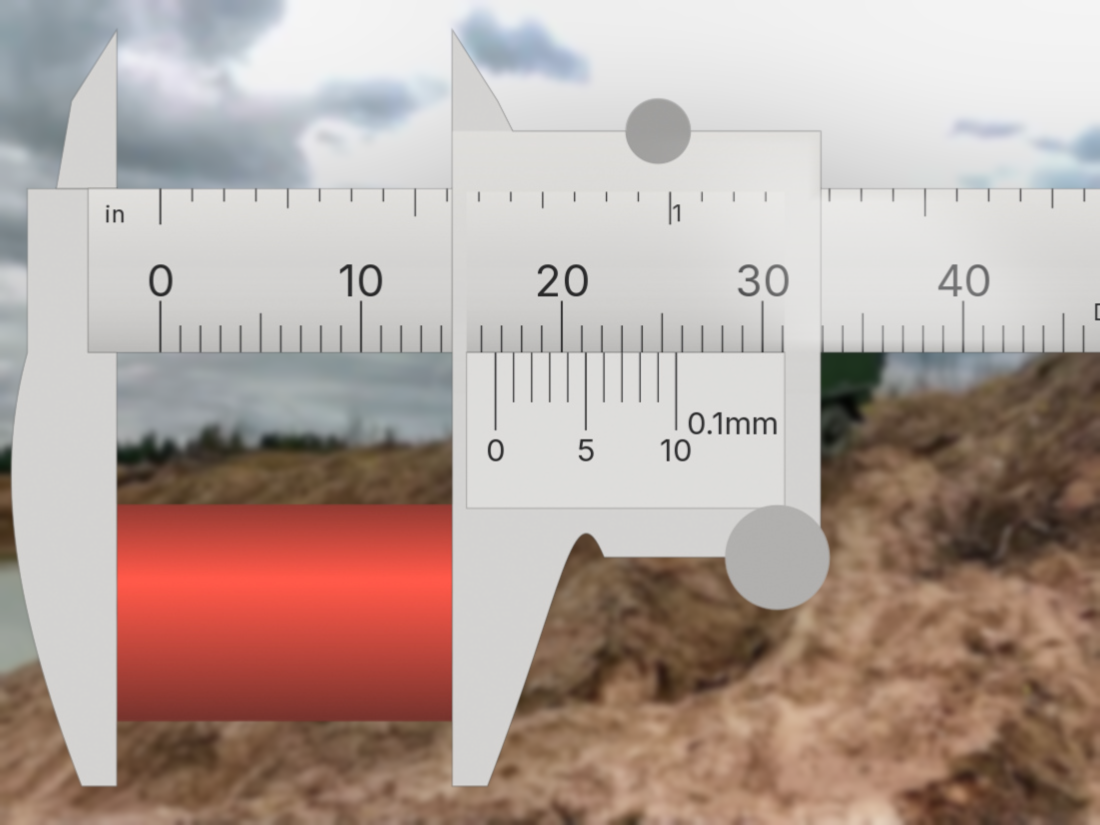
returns 16.7,mm
